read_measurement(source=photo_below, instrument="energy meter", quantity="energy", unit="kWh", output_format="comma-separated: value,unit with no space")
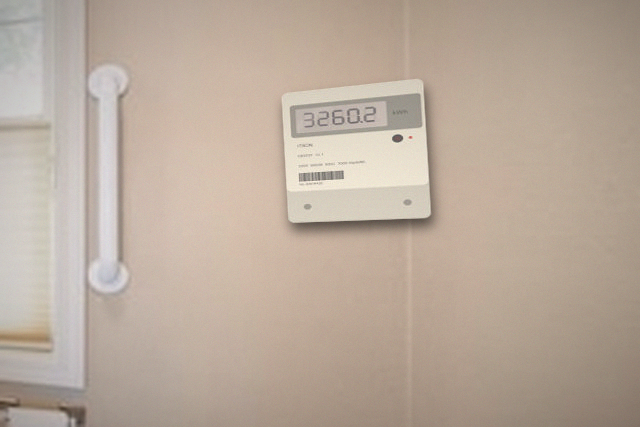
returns 3260.2,kWh
